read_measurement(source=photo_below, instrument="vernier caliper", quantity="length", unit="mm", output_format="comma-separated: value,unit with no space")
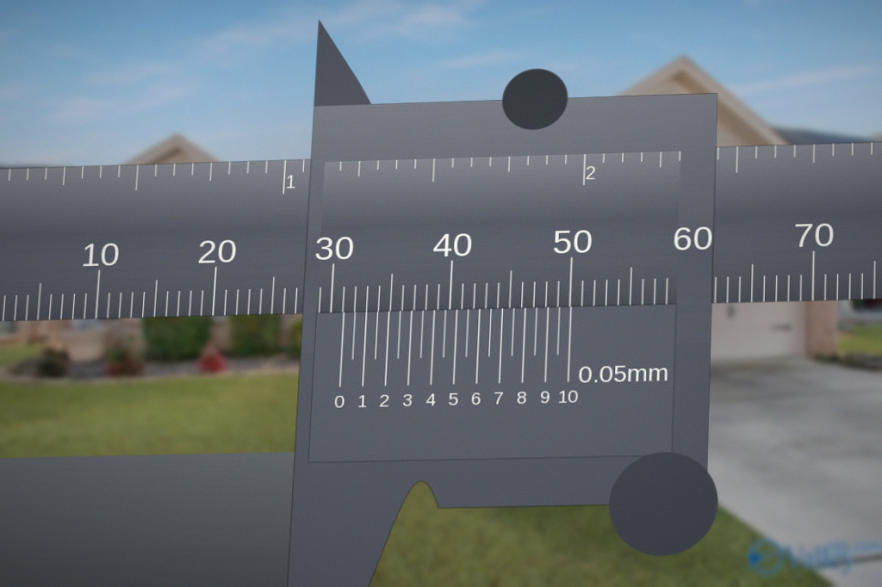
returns 31.1,mm
